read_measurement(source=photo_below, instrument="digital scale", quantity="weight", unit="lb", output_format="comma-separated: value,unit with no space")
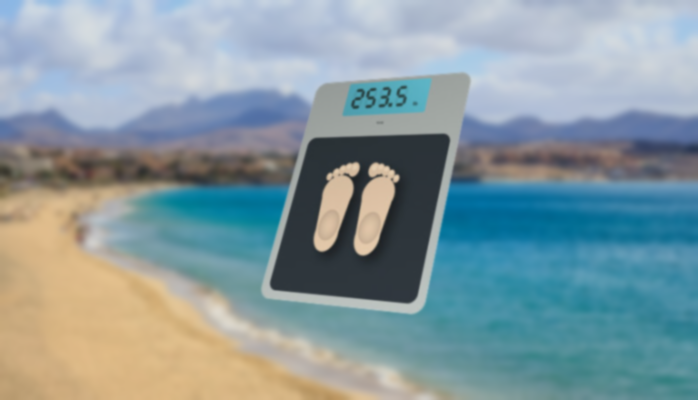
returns 253.5,lb
